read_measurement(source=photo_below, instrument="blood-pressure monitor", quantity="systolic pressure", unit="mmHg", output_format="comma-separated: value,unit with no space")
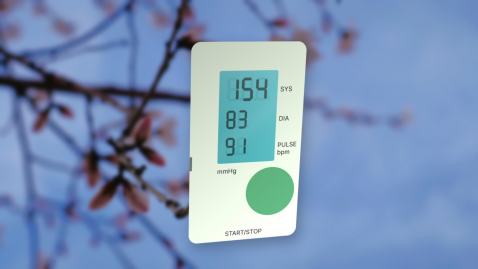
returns 154,mmHg
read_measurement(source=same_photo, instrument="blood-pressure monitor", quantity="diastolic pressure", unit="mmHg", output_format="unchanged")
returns 83,mmHg
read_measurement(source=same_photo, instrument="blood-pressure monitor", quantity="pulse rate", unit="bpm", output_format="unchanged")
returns 91,bpm
